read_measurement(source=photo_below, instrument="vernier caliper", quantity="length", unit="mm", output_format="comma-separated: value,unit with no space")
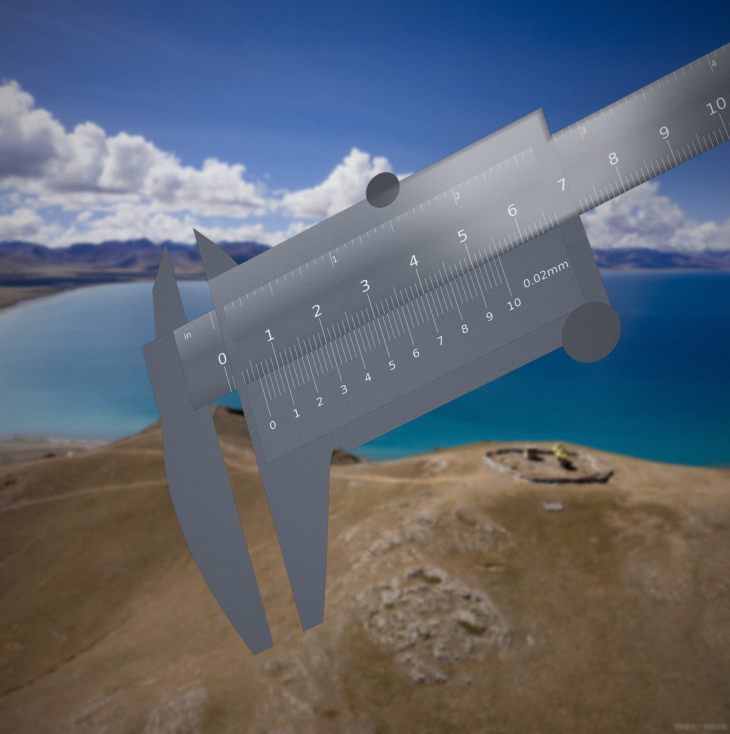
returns 6.0,mm
